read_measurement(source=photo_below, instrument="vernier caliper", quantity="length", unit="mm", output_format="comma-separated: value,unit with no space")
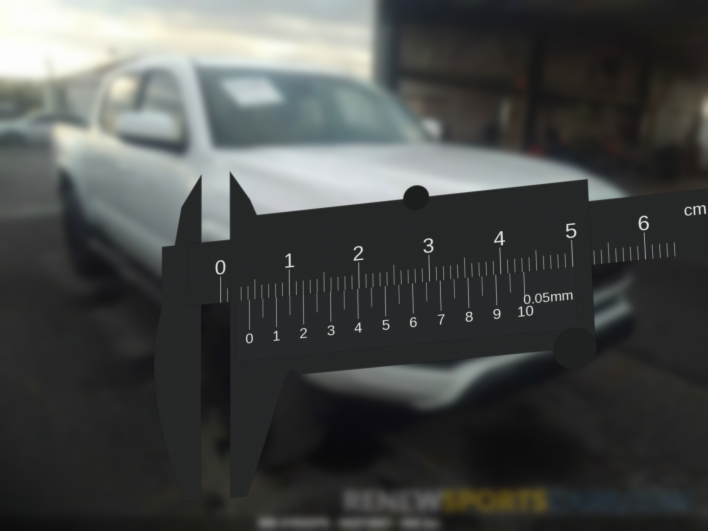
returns 4.2,mm
